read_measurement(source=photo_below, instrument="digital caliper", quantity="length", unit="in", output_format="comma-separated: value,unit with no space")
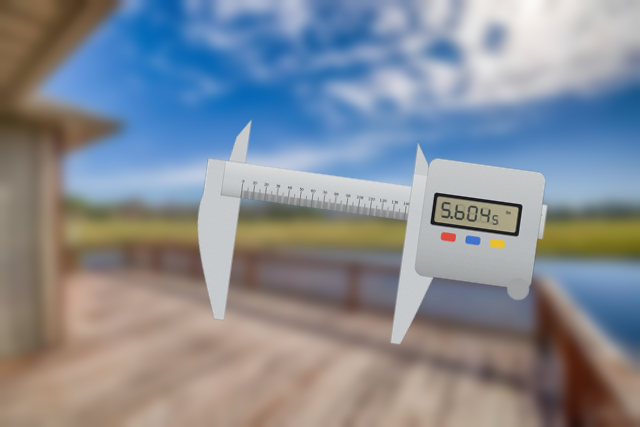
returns 5.6045,in
